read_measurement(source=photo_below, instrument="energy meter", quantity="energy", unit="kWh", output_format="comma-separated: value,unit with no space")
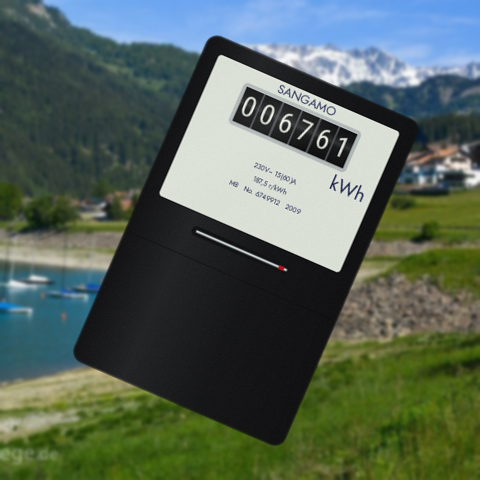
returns 6761,kWh
